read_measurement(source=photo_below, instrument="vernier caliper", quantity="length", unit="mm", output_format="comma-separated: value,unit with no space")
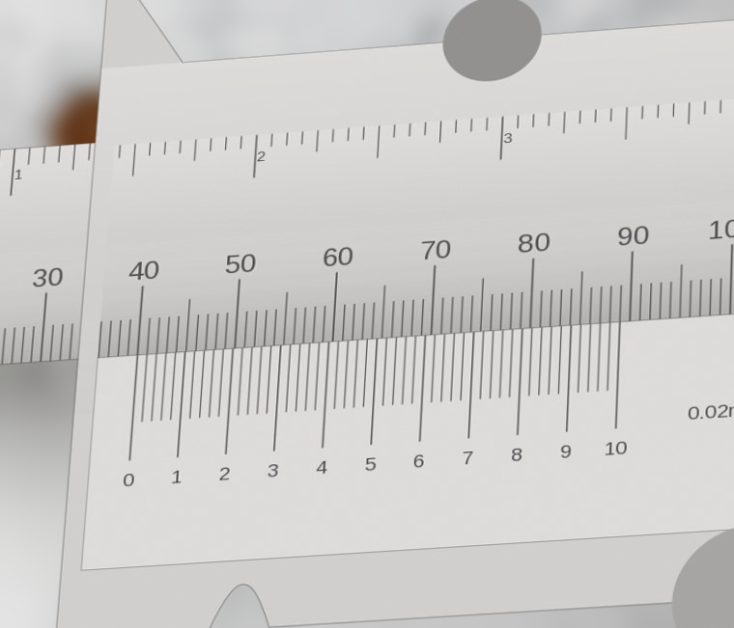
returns 40.0,mm
